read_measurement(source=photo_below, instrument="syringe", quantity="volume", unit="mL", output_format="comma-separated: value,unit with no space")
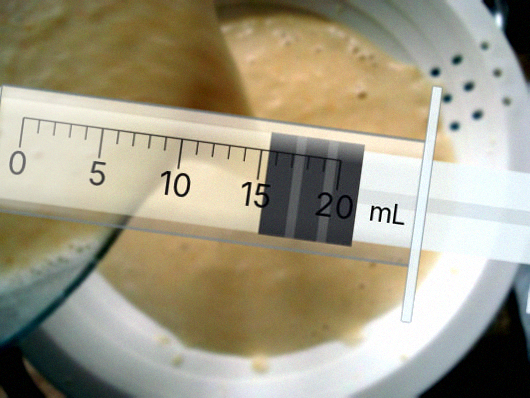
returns 15.5,mL
